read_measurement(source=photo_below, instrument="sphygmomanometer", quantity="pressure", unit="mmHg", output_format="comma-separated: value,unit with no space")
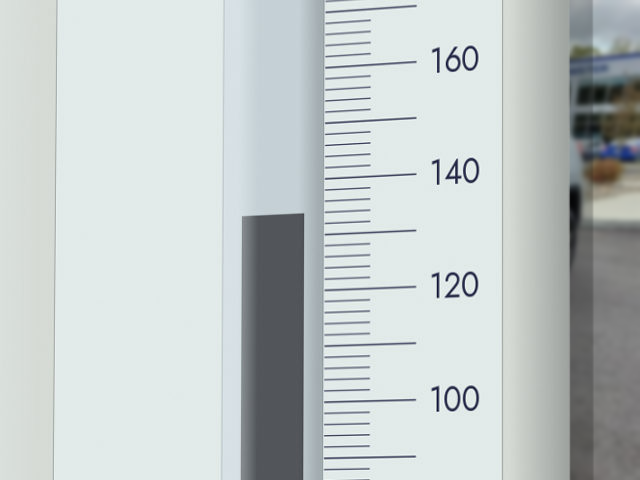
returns 134,mmHg
